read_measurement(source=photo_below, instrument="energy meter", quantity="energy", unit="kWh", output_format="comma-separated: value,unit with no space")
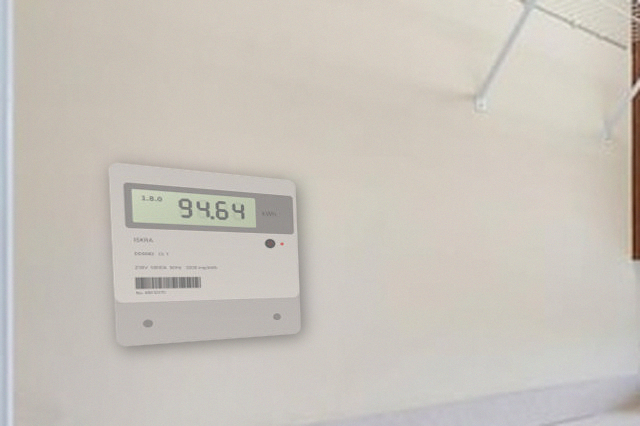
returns 94.64,kWh
